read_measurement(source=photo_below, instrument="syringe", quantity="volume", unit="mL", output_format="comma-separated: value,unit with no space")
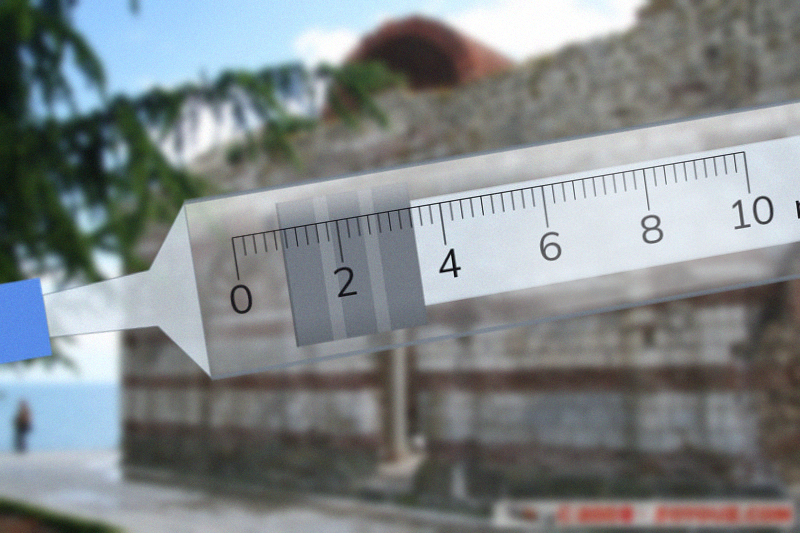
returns 0.9,mL
